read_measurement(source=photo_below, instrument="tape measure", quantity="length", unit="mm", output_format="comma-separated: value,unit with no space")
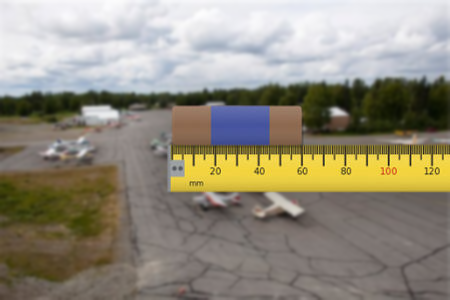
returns 60,mm
